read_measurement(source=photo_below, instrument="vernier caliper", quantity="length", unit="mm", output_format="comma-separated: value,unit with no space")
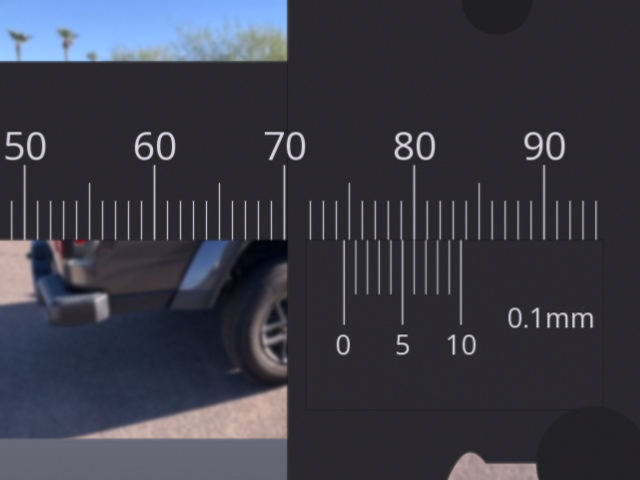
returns 74.6,mm
